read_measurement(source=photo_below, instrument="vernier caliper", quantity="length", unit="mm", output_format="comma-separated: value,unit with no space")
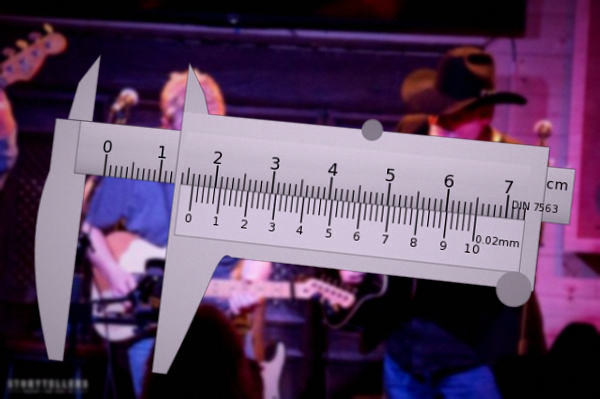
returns 16.0,mm
